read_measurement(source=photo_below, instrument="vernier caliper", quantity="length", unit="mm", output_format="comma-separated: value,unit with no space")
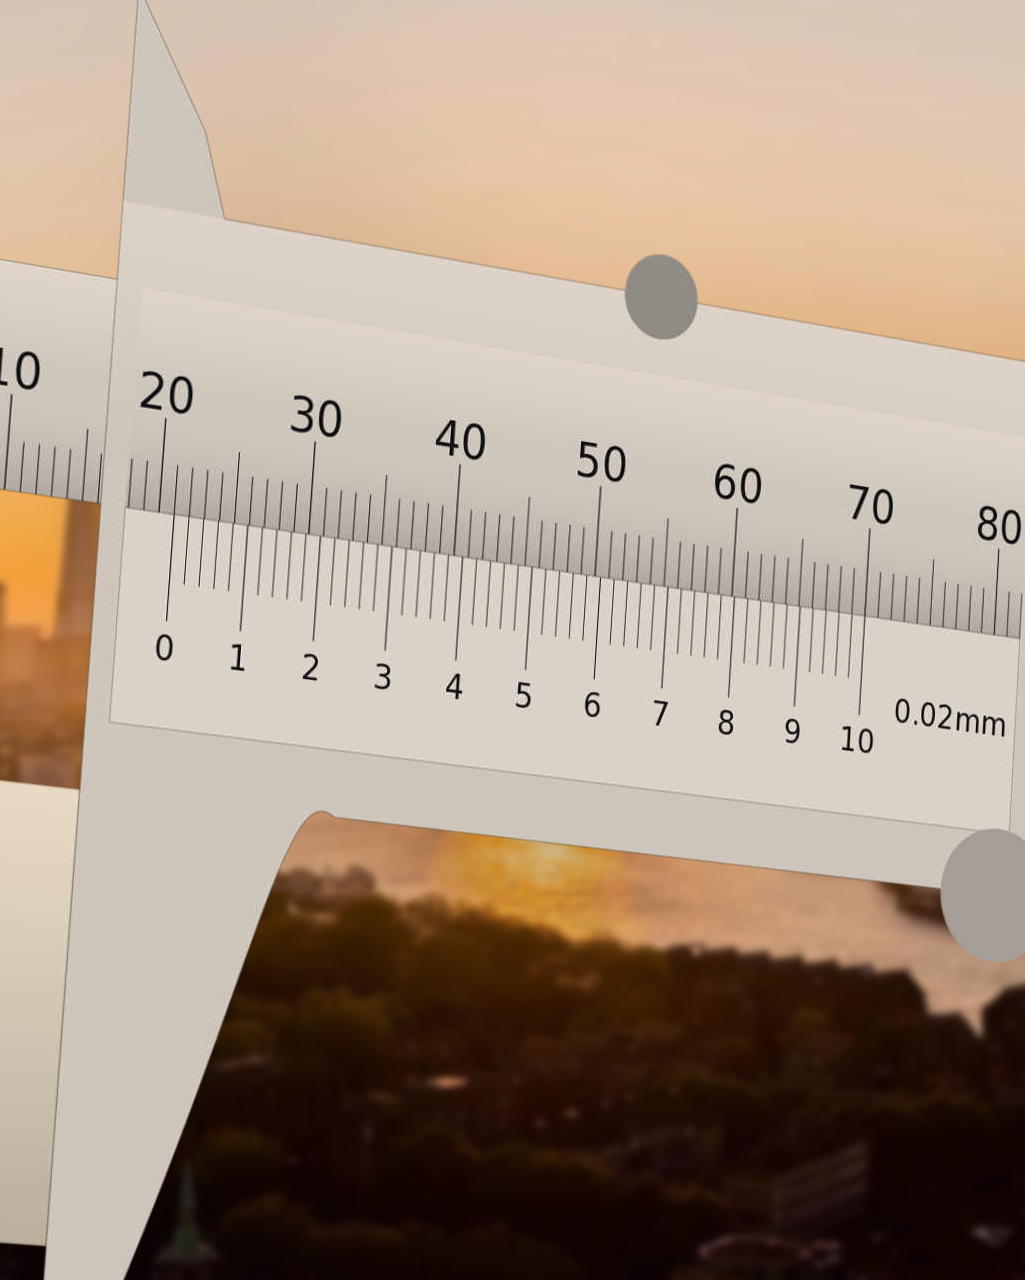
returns 21.0,mm
